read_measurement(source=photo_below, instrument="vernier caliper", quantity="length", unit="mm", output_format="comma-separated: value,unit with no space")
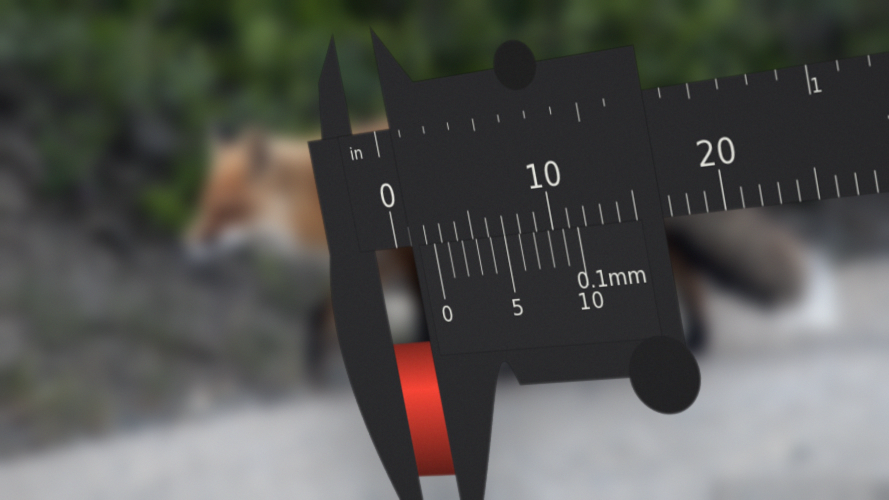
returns 2.5,mm
